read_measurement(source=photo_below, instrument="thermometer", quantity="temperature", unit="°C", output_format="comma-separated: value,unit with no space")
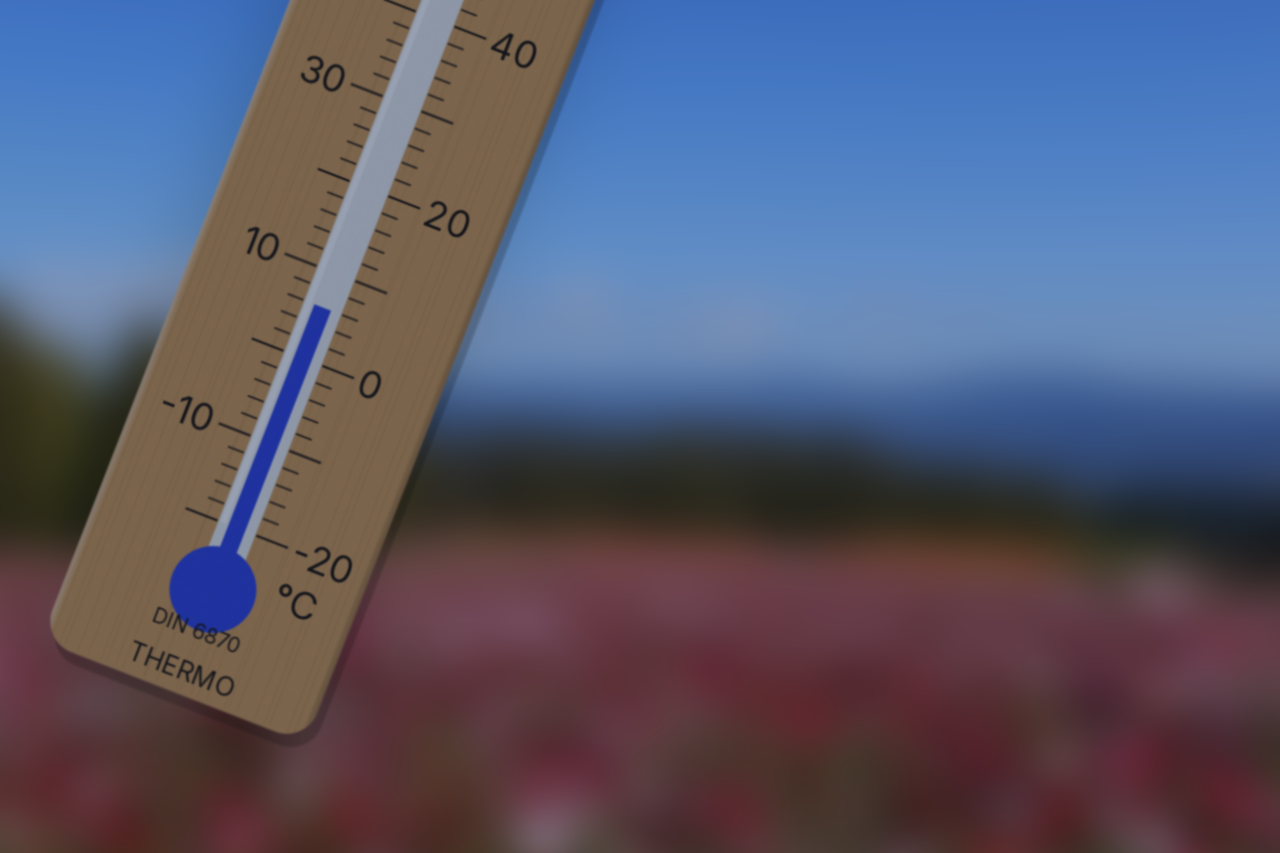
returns 6,°C
